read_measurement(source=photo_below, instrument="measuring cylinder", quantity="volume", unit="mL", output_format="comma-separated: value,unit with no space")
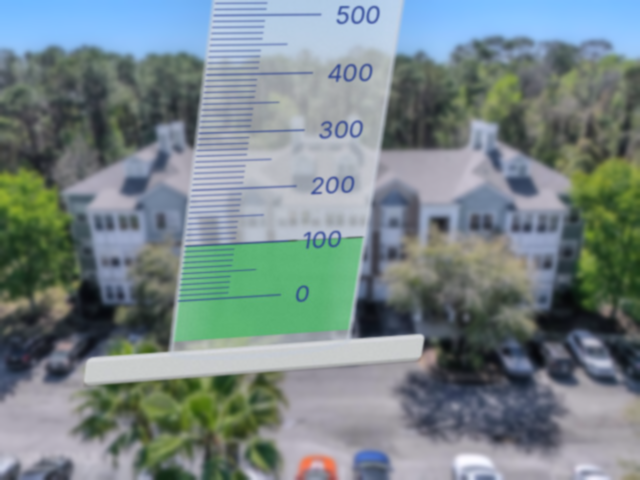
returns 100,mL
